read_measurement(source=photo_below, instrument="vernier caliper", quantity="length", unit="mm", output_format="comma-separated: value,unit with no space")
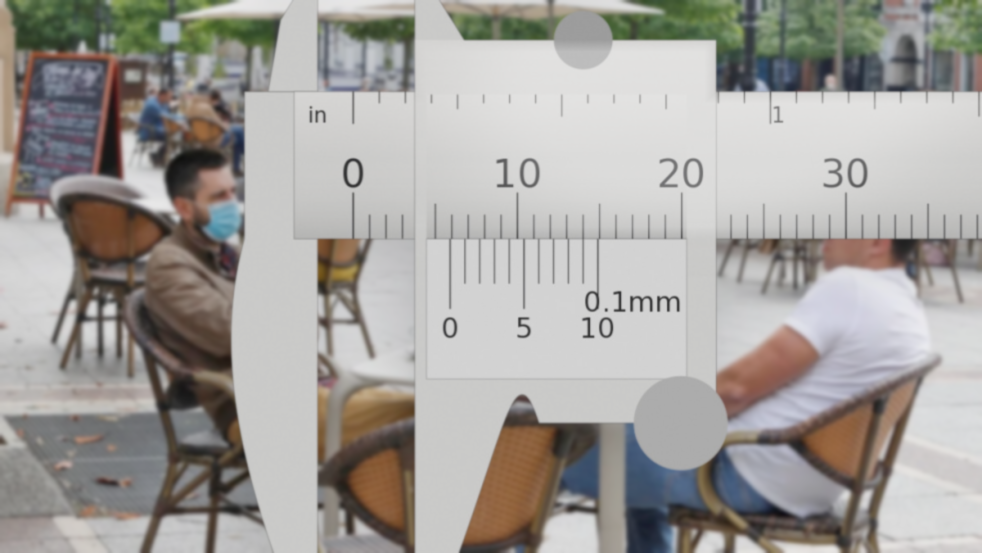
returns 5.9,mm
